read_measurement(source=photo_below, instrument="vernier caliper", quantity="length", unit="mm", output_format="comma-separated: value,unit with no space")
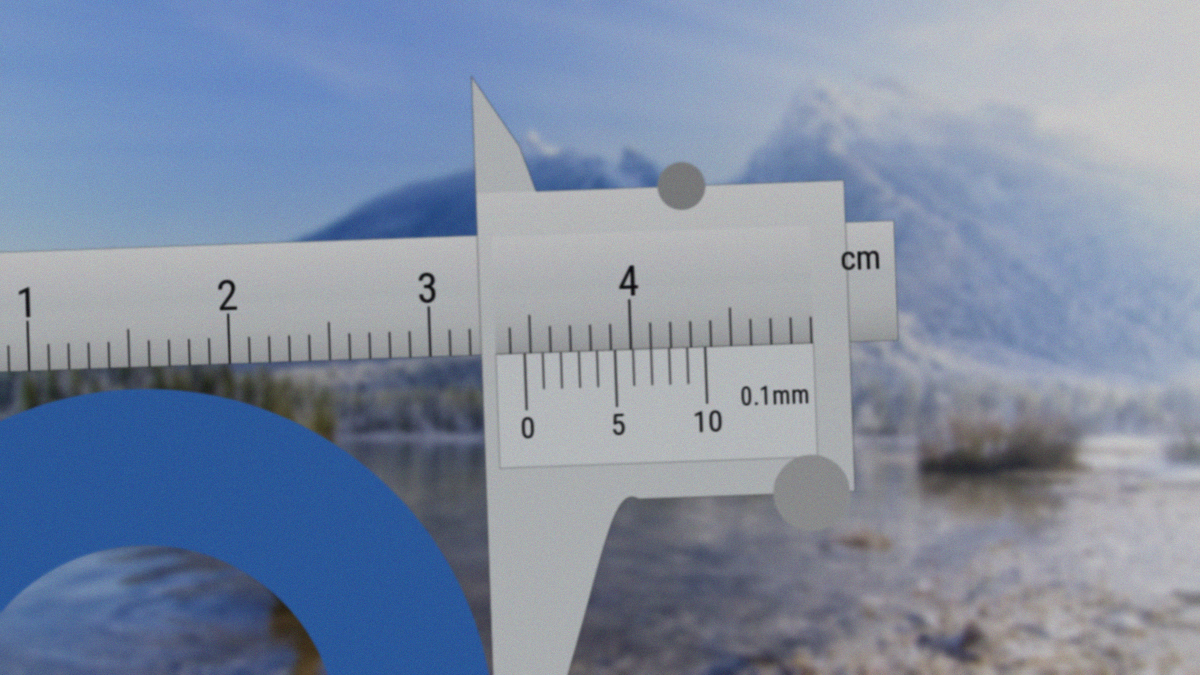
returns 34.7,mm
